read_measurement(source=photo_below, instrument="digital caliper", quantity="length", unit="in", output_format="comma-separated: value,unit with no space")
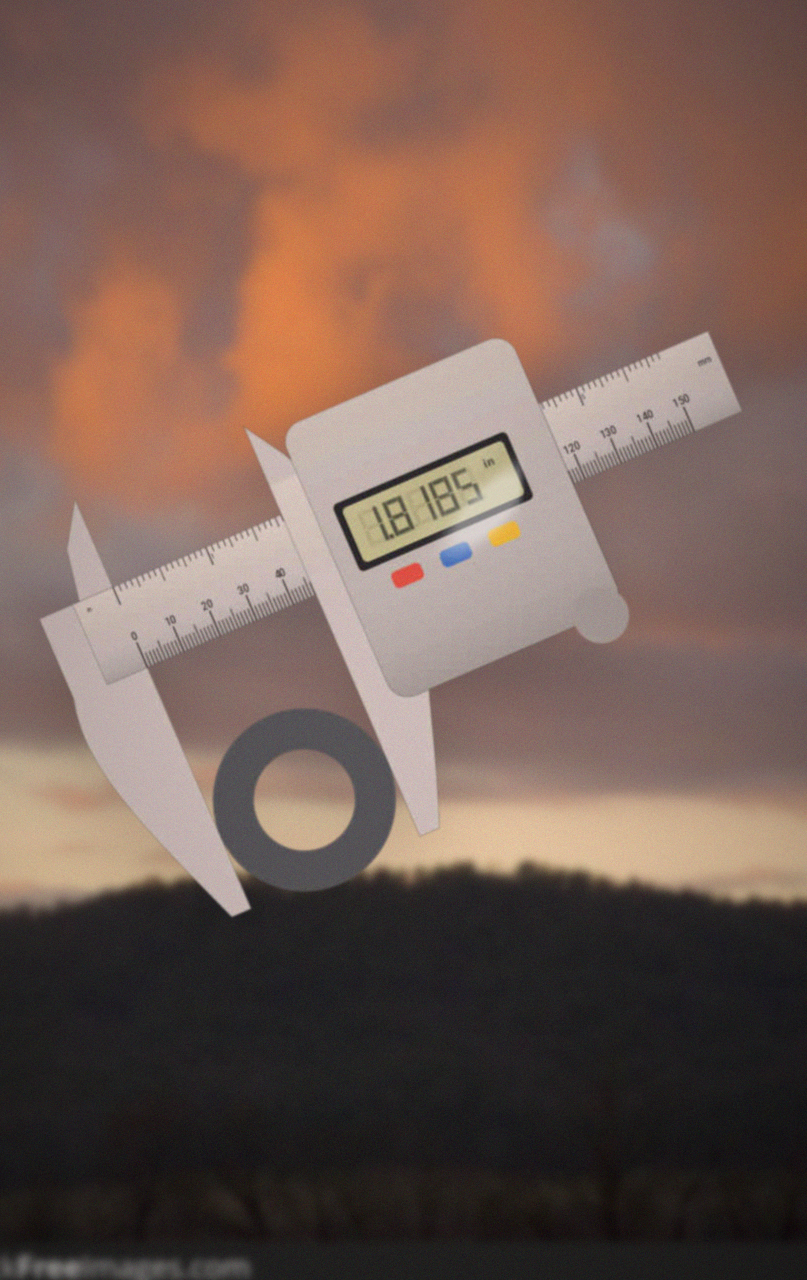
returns 1.8185,in
